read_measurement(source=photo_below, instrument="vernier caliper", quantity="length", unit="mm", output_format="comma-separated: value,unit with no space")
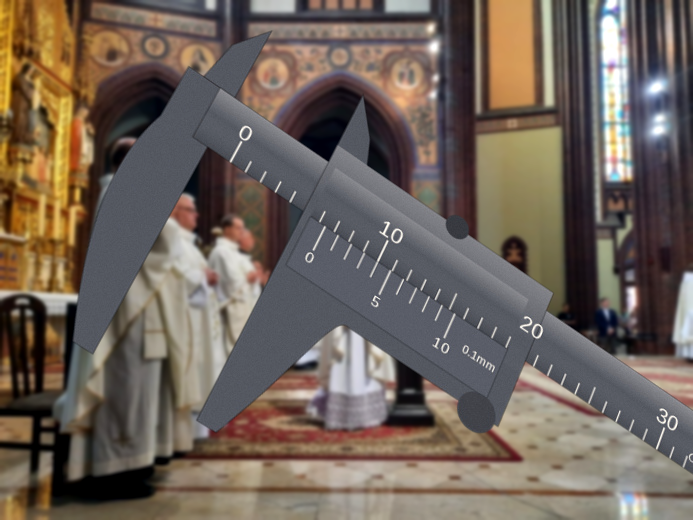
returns 6.4,mm
